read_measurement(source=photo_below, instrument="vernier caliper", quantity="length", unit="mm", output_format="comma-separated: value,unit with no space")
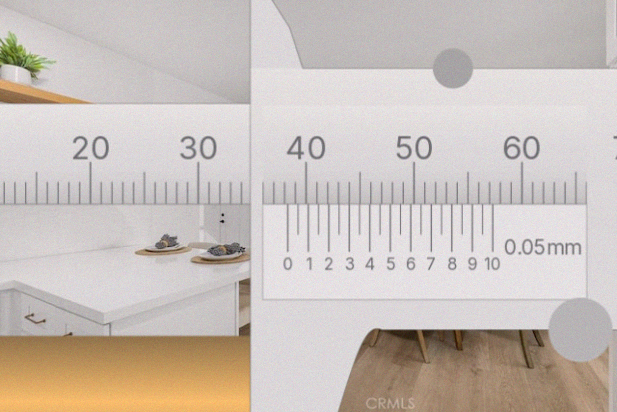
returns 38.3,mm
